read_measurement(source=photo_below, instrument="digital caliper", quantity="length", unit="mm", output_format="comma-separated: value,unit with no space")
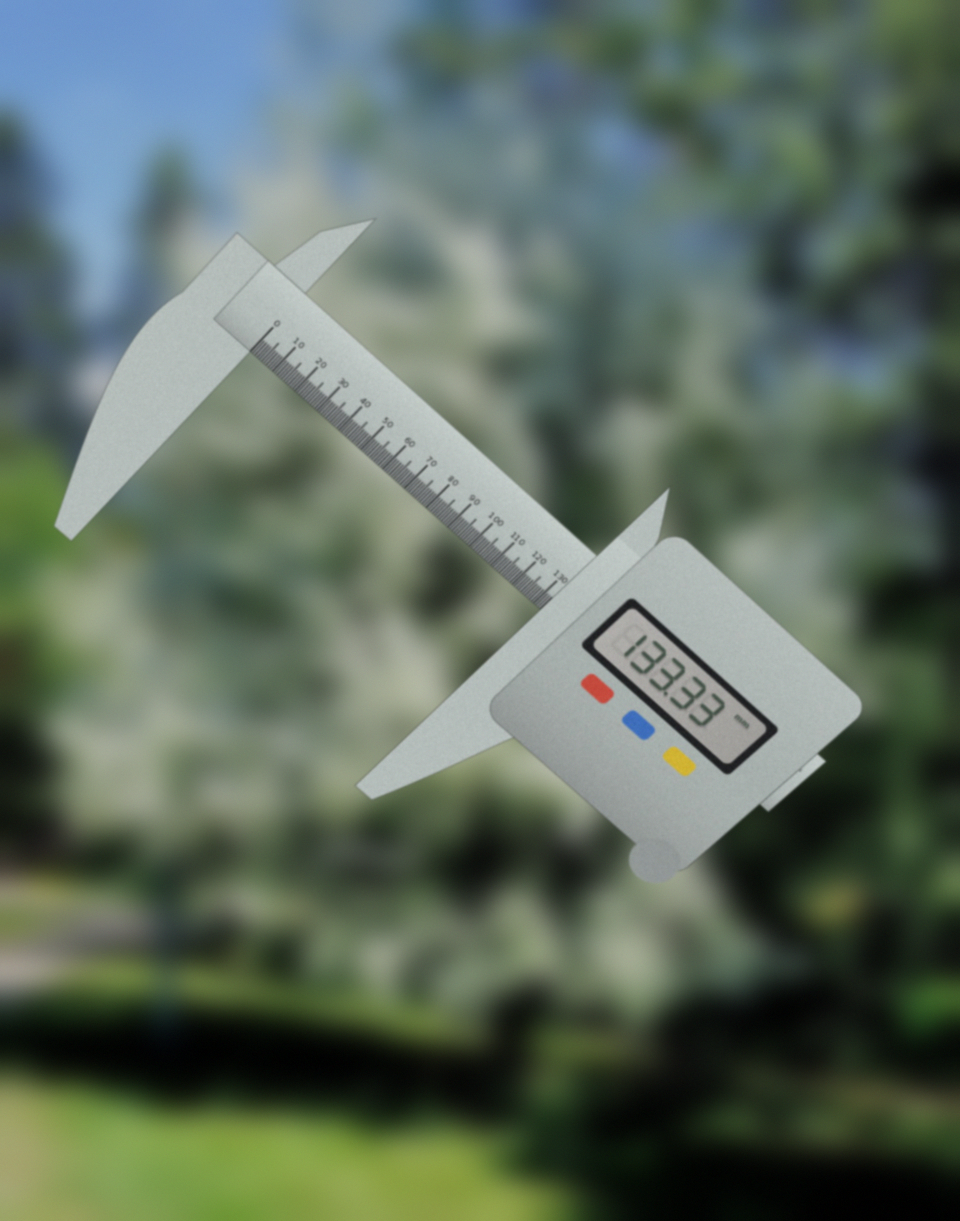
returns 133.33,mm
